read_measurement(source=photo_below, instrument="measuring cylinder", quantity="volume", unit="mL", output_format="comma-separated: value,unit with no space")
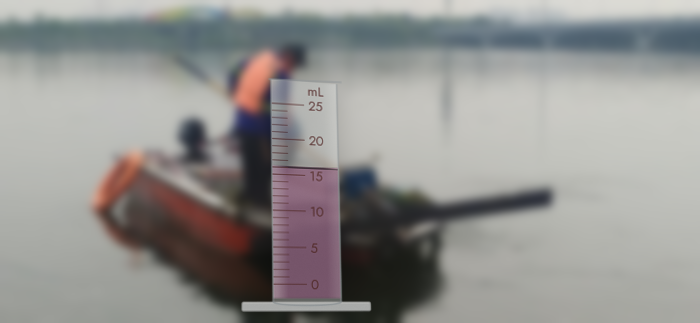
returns 16,mL
